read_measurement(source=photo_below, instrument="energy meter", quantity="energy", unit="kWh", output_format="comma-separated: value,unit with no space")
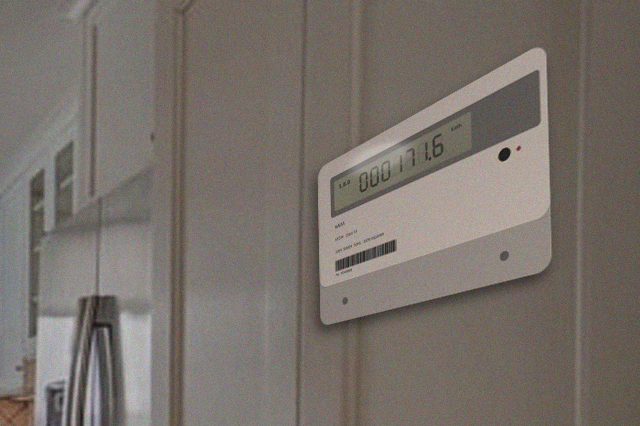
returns 171.6,kWh
